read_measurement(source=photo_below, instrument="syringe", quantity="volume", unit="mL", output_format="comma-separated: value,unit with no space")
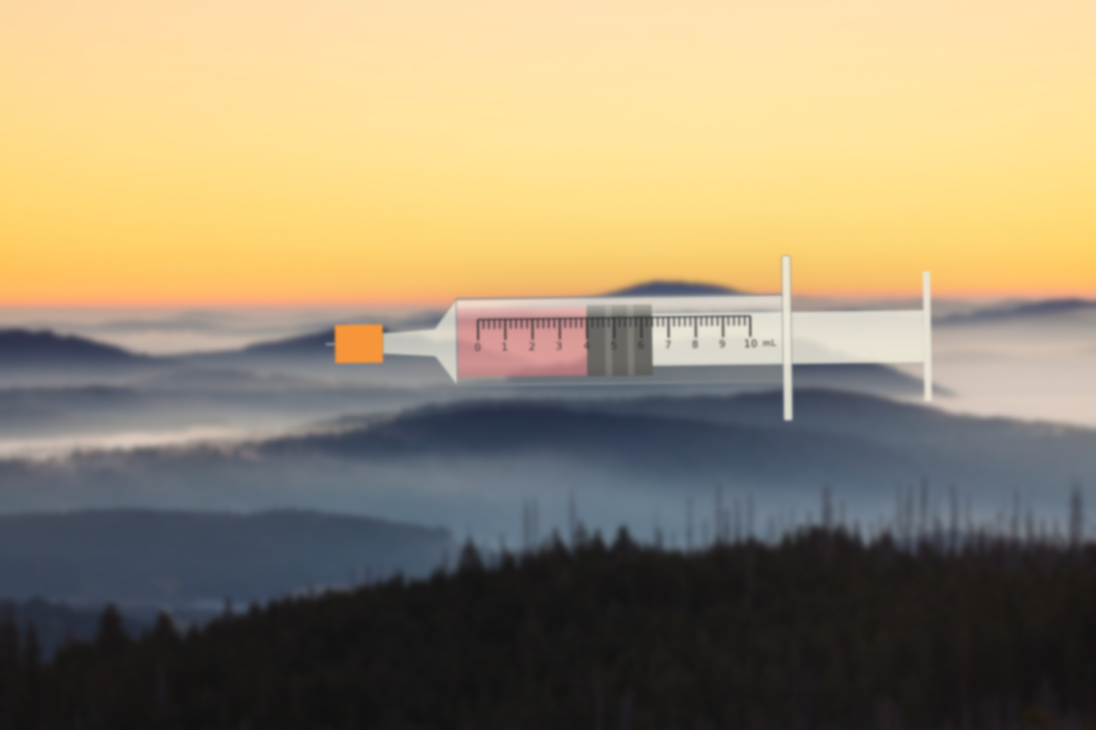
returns 4,mL
